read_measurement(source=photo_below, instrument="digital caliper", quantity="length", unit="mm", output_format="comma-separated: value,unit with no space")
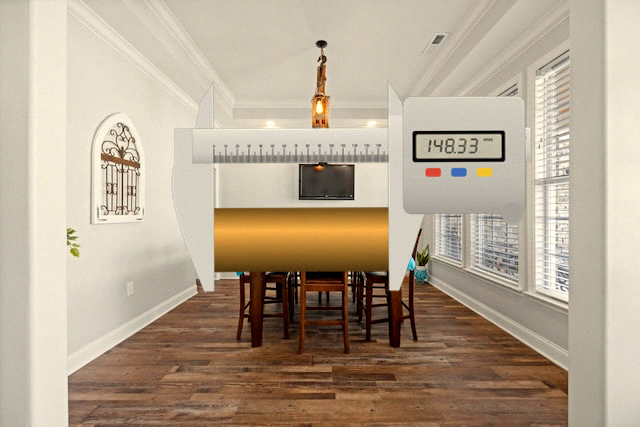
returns 148.33,mm
